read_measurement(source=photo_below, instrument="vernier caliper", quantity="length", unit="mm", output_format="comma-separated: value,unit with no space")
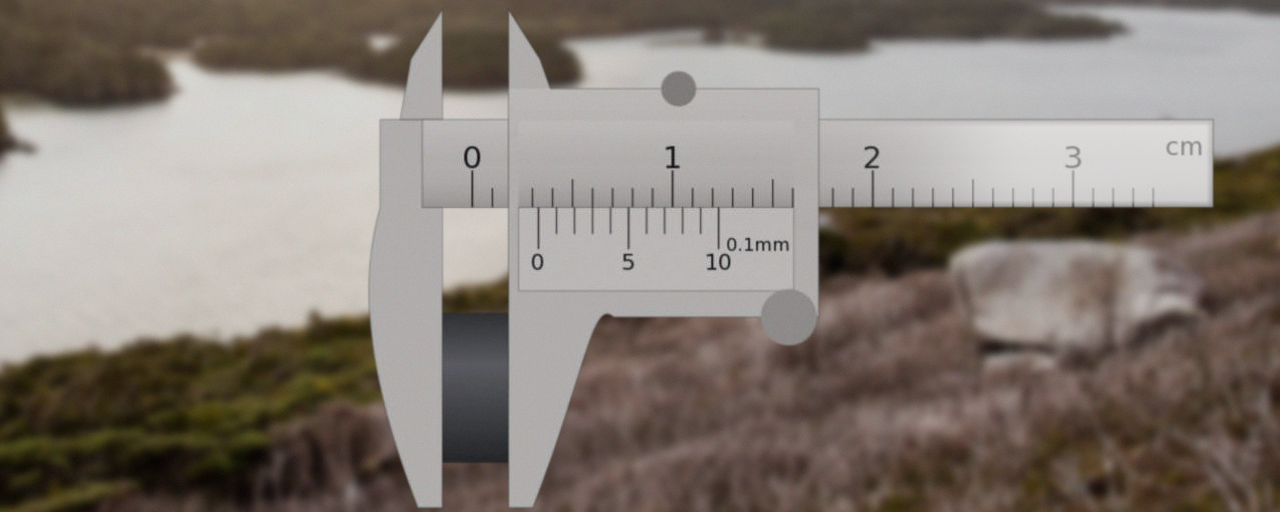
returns 3.3,mm
